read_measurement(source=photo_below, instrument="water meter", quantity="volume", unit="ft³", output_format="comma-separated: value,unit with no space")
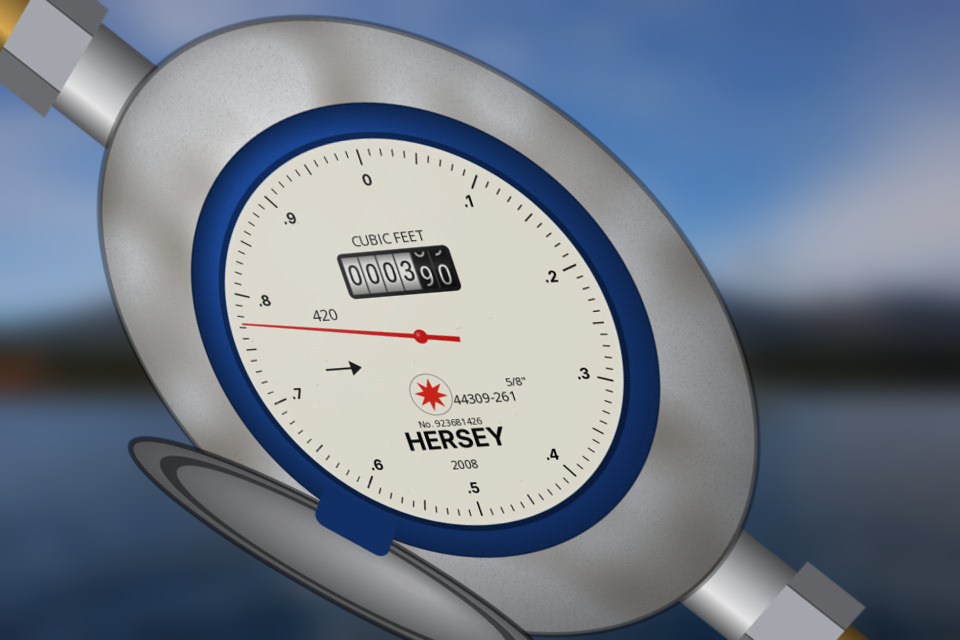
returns 389.77,ft³
